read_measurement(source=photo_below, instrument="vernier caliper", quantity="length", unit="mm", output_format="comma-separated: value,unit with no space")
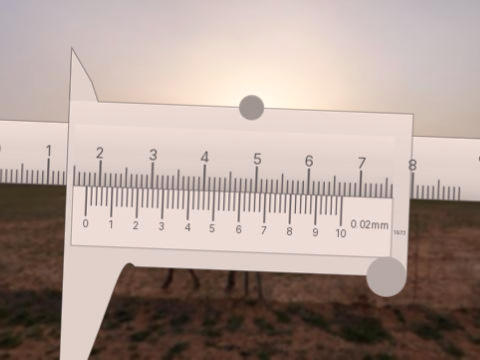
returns 17.5,mm
